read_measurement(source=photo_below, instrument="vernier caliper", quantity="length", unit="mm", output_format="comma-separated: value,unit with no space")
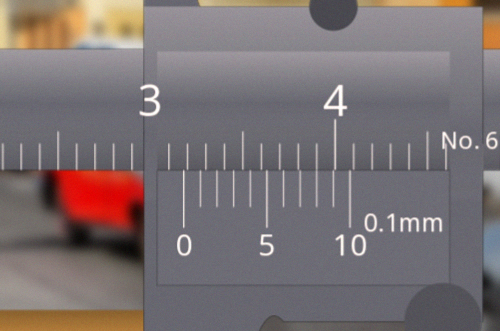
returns 31.8,mm
